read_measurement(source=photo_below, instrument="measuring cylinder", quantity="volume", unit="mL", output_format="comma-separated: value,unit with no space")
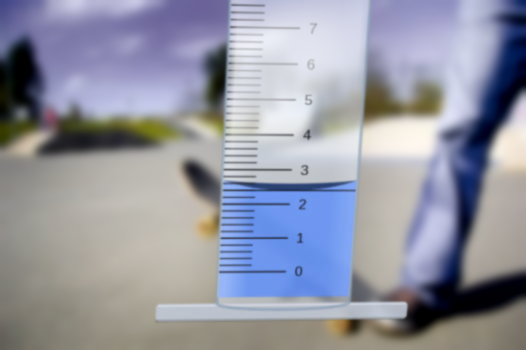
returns 2.4,mL
